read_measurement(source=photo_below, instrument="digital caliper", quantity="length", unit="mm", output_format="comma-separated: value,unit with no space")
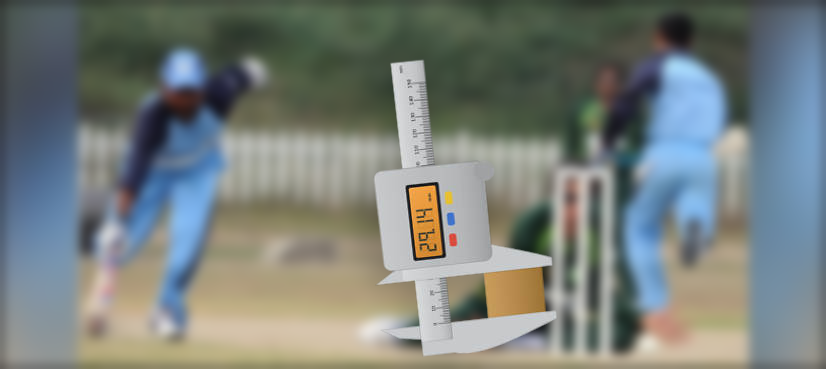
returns 29.14,mm
